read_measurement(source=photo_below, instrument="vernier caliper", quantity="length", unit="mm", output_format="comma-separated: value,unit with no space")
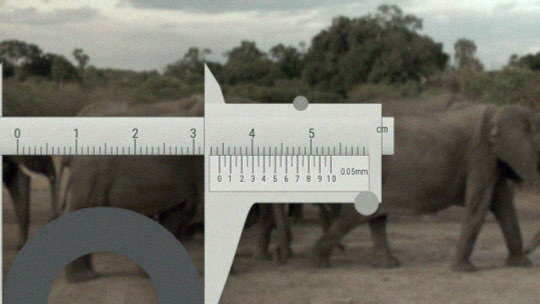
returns 34.4,mm
